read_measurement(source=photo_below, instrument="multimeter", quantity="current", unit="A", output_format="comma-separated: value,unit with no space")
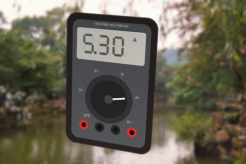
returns 5.30,A
